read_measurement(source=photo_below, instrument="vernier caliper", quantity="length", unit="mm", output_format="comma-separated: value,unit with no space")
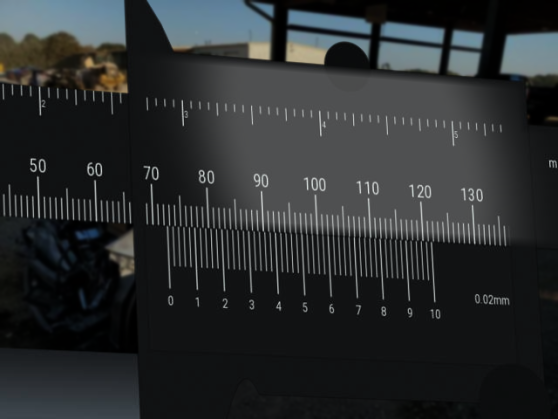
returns 72.6,mm
